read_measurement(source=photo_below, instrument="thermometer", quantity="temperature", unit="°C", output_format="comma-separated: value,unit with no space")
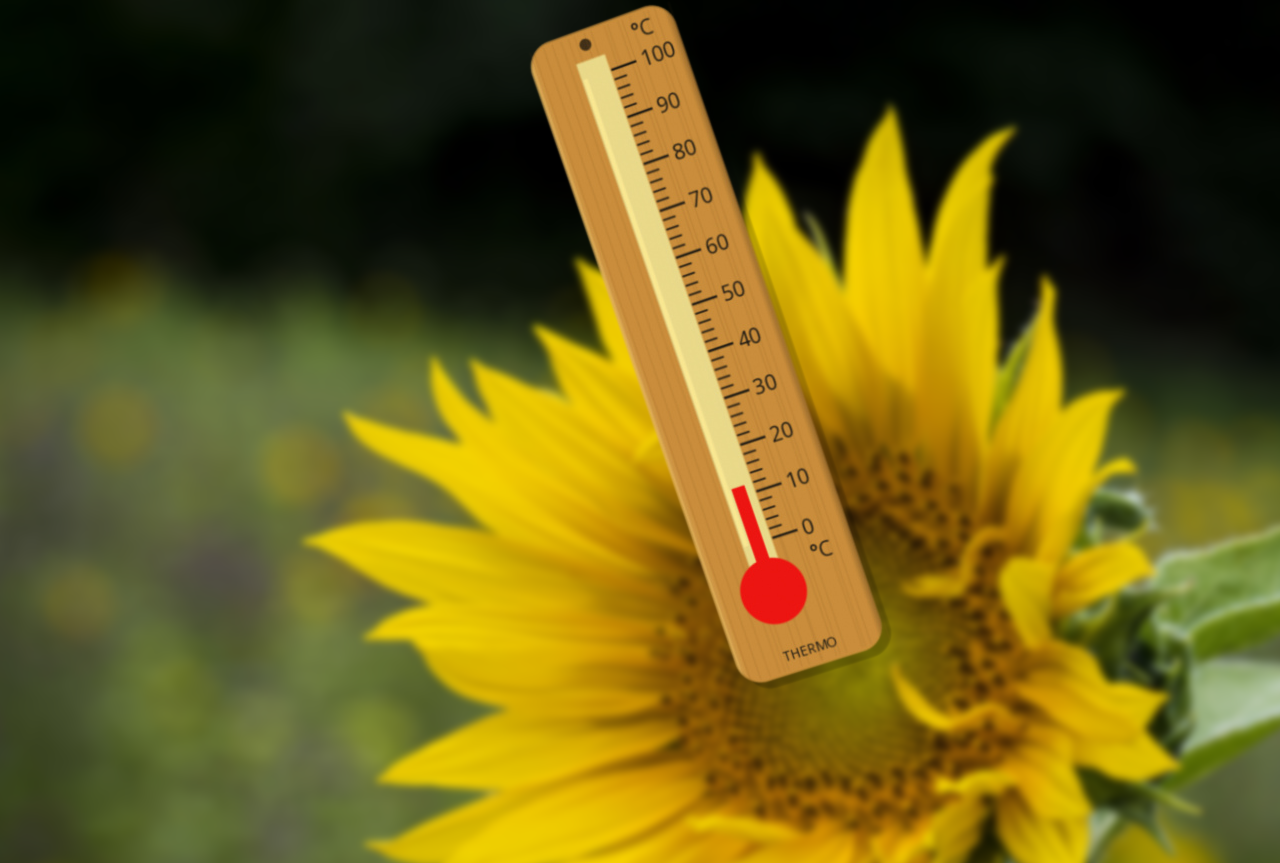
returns 12,°C
